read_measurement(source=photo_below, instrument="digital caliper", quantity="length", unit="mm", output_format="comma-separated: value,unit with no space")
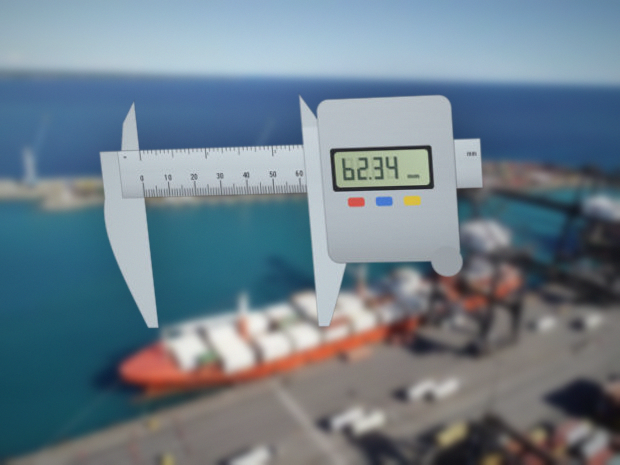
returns 62.34,mm
